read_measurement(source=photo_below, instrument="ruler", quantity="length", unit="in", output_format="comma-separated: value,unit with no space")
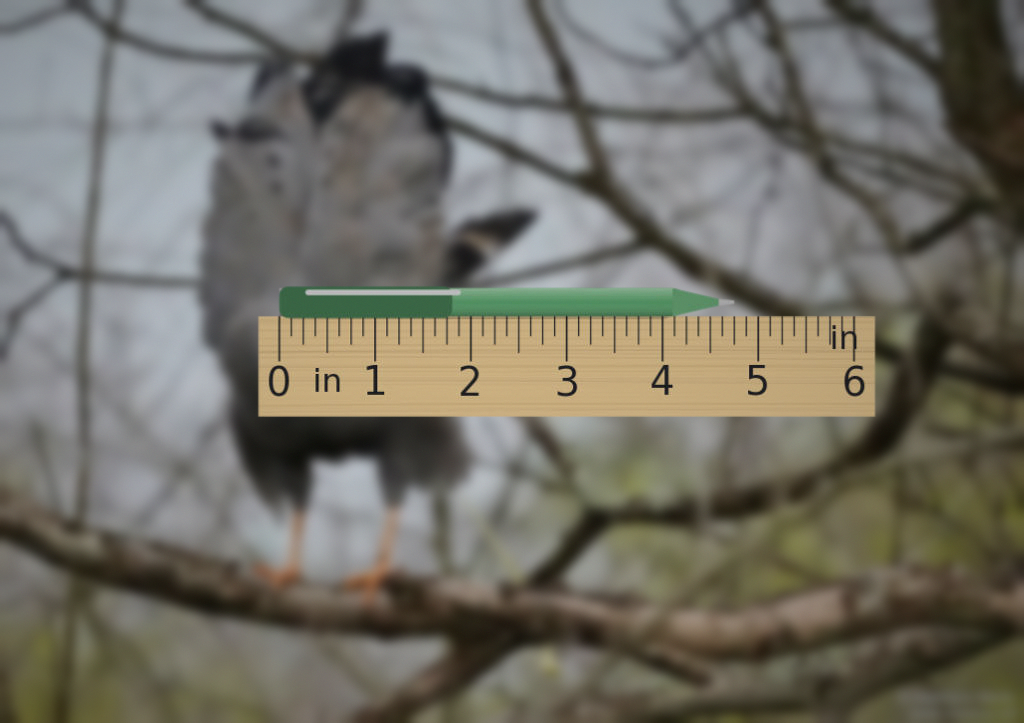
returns 4.75,in
